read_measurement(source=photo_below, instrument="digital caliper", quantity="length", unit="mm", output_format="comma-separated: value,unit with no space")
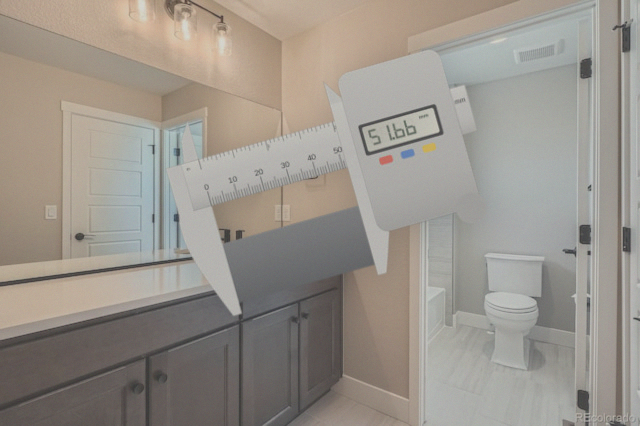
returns 51.66,mm
